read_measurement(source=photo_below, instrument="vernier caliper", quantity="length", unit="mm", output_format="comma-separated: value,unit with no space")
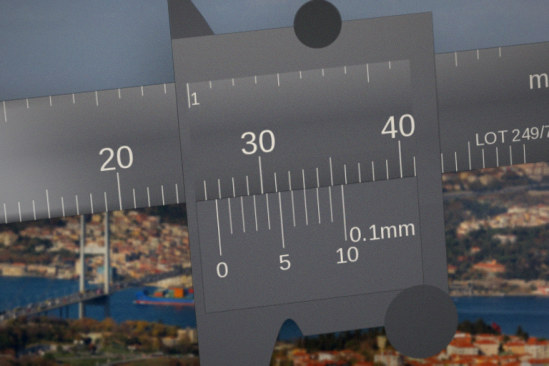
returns 26.7,mm
